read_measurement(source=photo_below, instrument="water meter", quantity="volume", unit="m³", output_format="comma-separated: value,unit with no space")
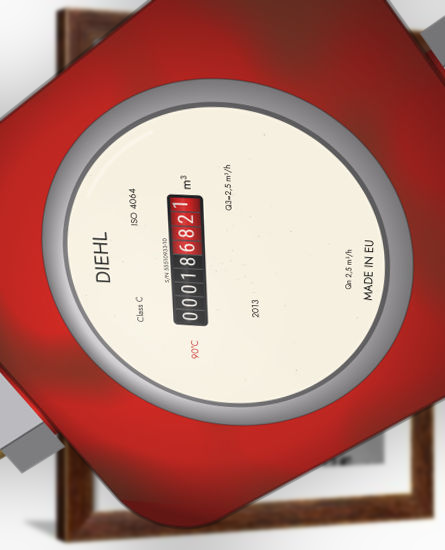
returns 18.6821,m³
